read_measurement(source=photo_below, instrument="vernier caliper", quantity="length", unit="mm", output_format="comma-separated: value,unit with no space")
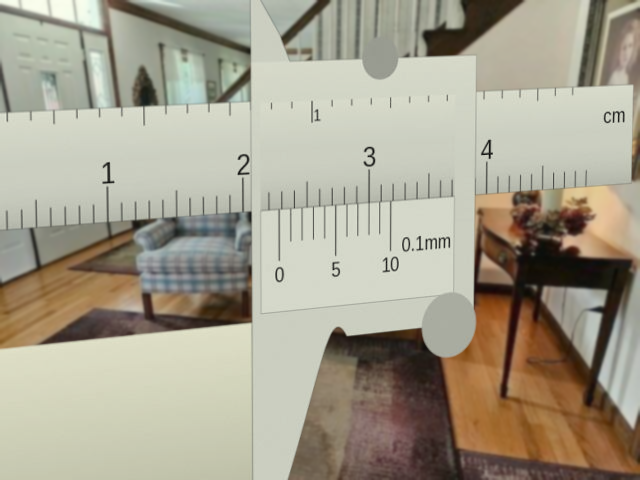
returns 22.8,mm
